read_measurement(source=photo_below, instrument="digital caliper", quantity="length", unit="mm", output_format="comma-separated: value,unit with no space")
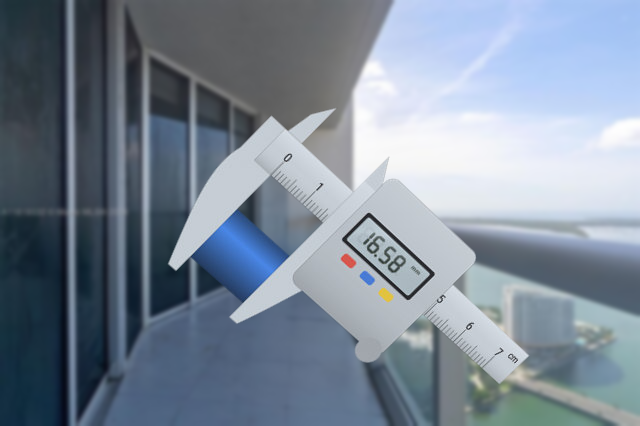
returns 16.58,mm
